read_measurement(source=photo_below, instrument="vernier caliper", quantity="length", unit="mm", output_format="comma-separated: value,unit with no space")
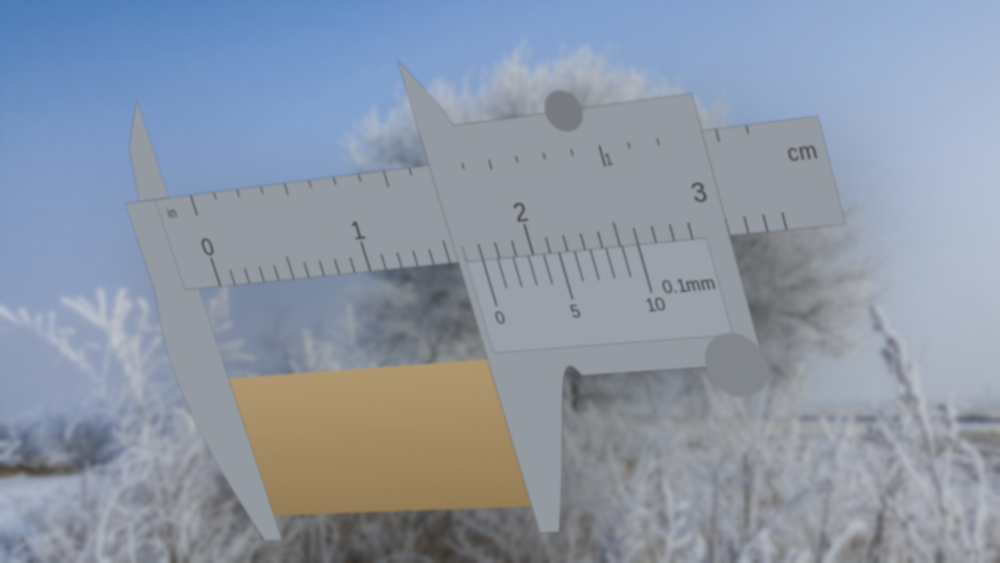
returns 17.0,mm
